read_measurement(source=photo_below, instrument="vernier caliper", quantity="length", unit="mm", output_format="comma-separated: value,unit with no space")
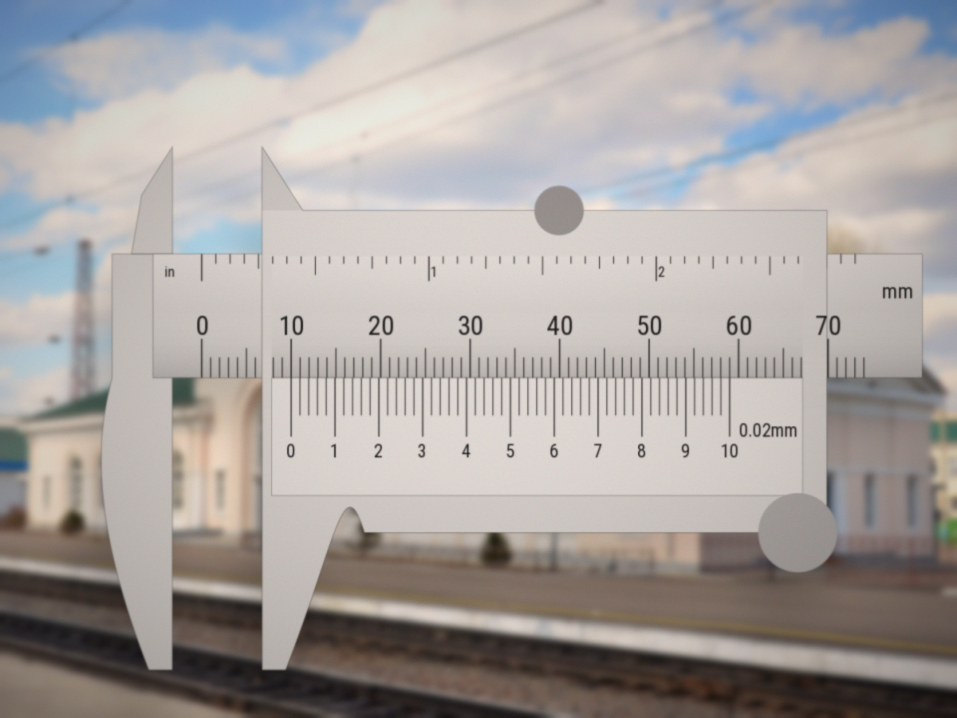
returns 10.0,mm
